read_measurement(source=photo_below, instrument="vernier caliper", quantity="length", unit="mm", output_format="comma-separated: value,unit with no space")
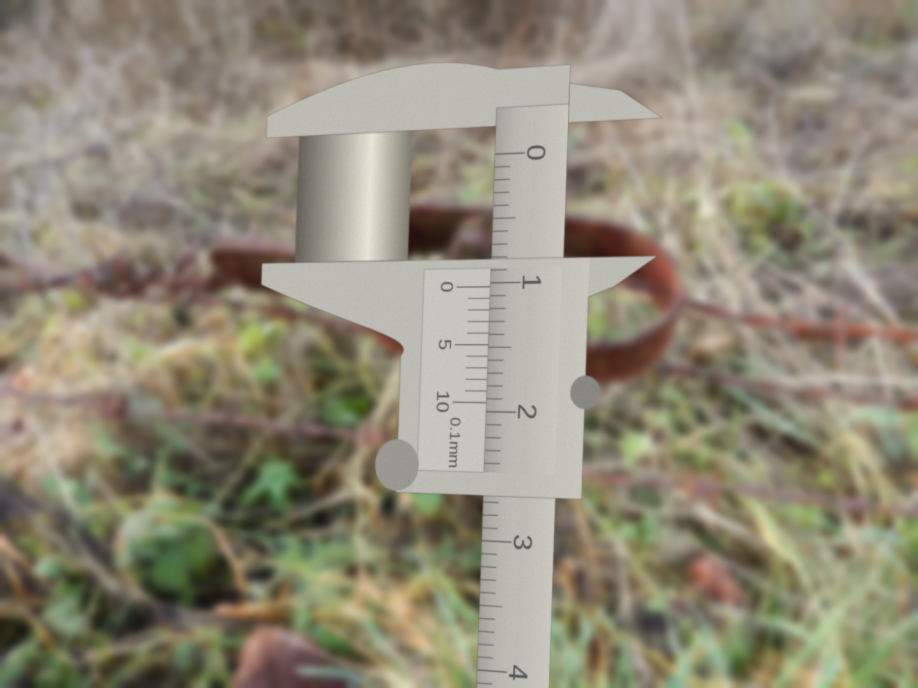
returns 10.3,mm
